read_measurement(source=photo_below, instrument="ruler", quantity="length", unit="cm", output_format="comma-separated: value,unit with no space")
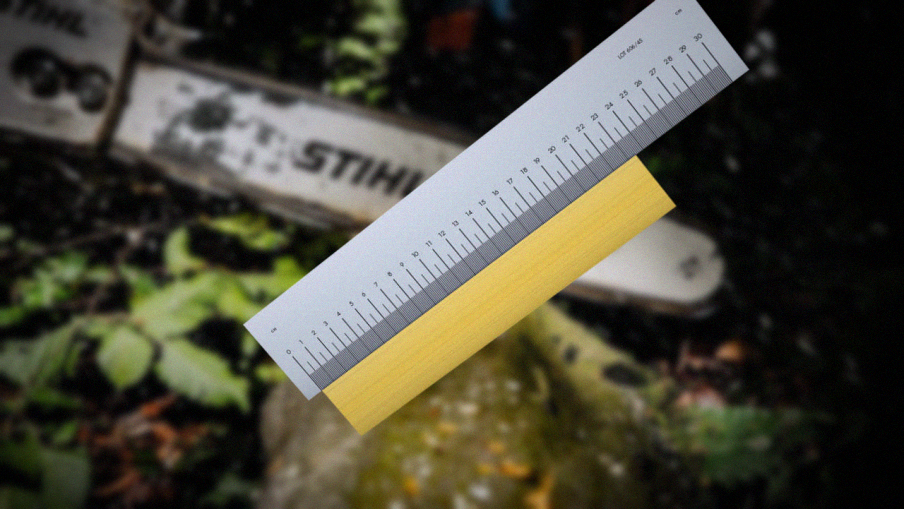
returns 23.5,cm
